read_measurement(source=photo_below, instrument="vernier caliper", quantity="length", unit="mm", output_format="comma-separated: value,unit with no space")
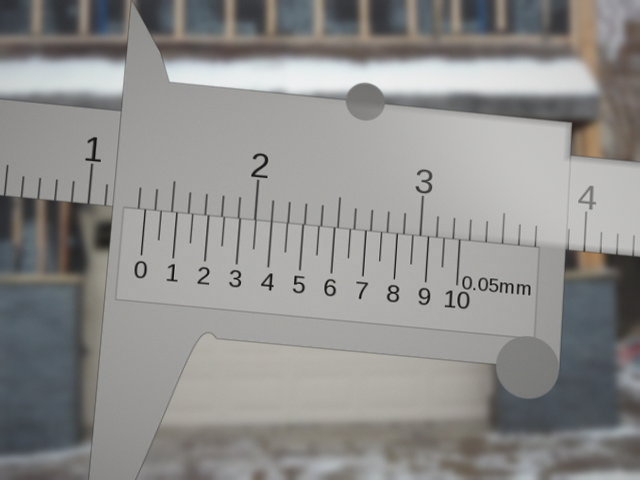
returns 13.4,mm
